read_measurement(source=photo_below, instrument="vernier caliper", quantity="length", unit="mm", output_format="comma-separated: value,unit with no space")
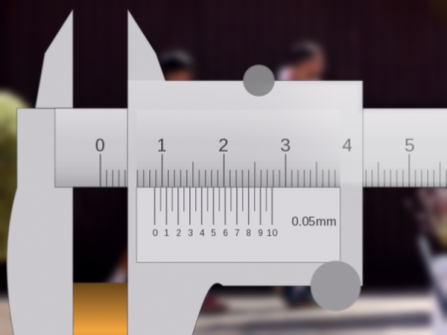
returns 8.8,mm
